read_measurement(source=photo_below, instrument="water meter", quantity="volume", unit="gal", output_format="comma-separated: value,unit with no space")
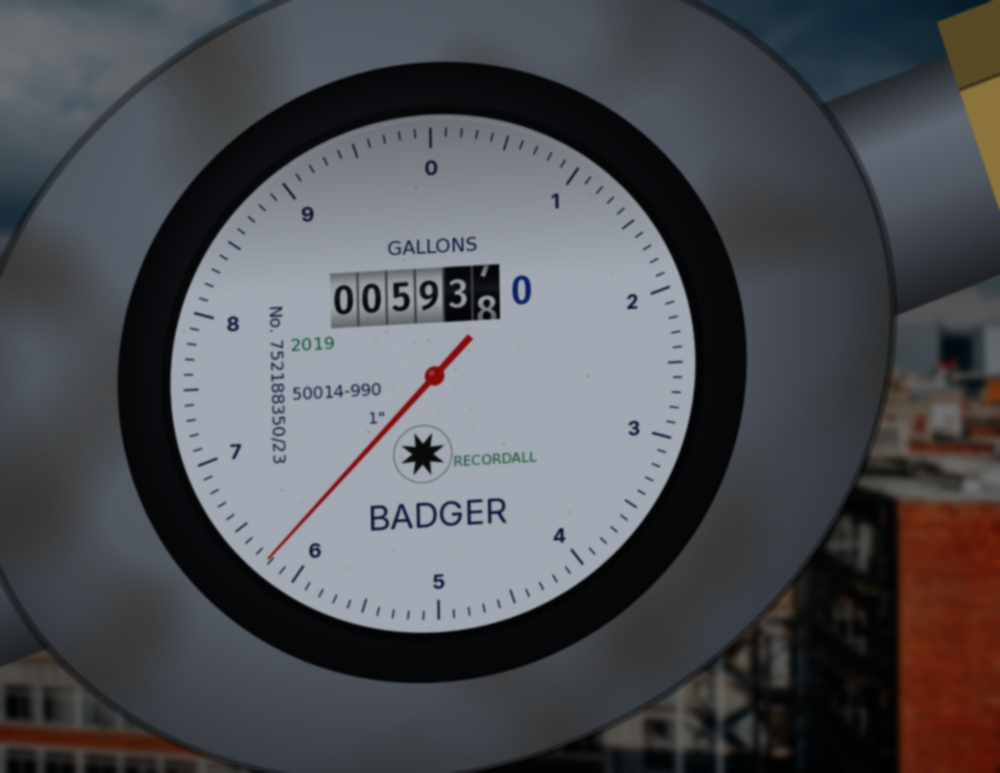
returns 59376.2,gal
